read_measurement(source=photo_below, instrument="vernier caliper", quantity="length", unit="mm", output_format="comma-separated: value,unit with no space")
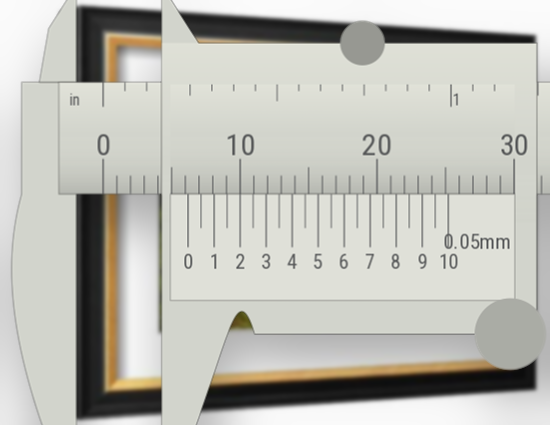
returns 6.2,mm
